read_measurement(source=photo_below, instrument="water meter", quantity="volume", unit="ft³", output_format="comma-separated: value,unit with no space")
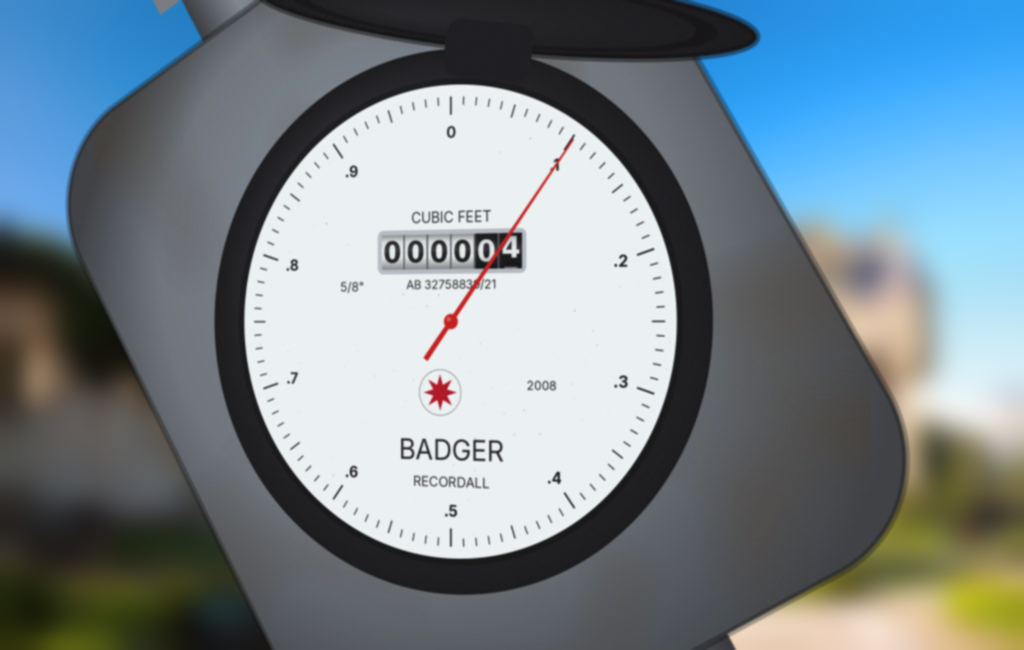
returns 4.10,ft³
